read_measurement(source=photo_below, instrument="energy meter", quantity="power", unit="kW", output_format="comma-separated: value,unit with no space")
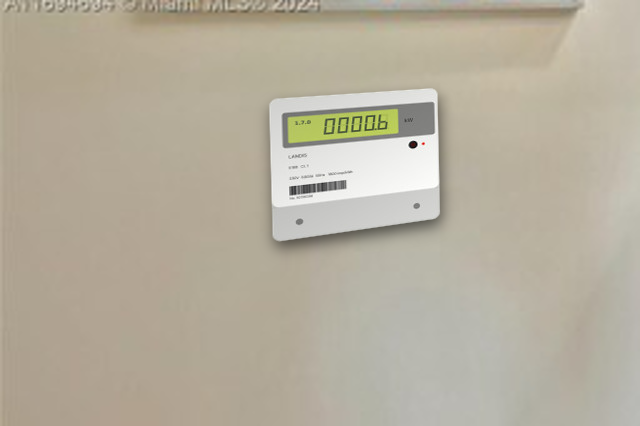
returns 0.6,kW
